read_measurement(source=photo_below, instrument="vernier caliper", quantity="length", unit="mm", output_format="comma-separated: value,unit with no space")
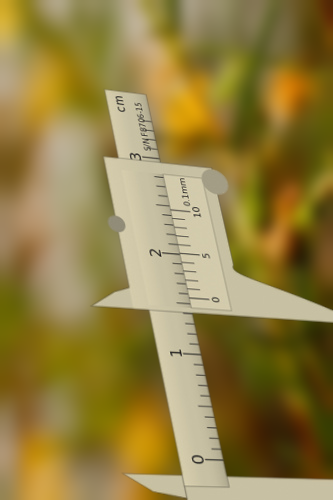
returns 15.6,mm
